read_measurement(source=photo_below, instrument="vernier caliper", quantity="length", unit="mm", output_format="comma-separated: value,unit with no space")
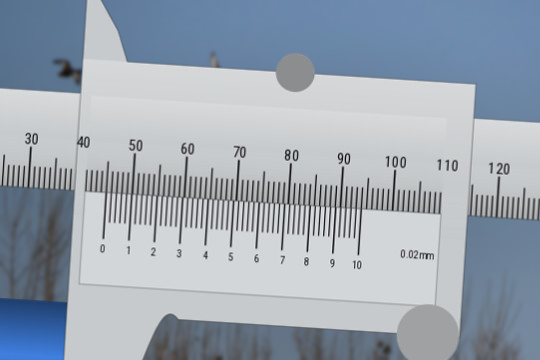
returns 45.0,mm
